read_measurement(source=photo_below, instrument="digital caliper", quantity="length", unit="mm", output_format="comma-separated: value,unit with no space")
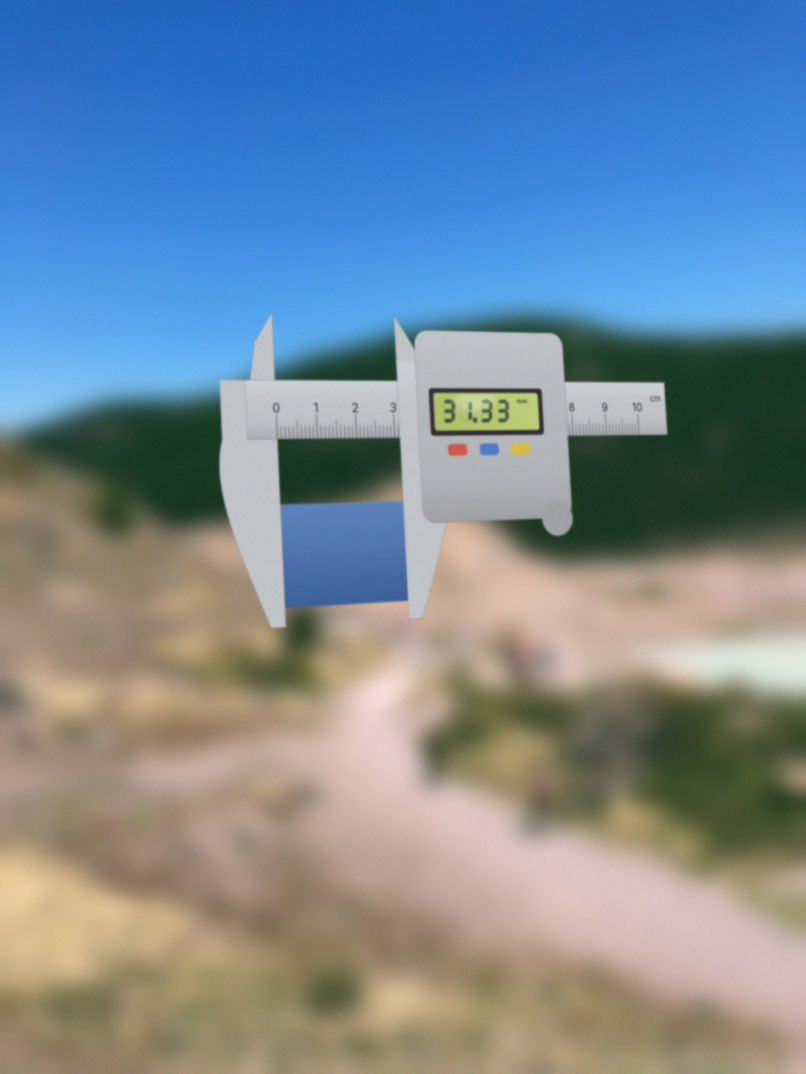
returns 31.33,mm
